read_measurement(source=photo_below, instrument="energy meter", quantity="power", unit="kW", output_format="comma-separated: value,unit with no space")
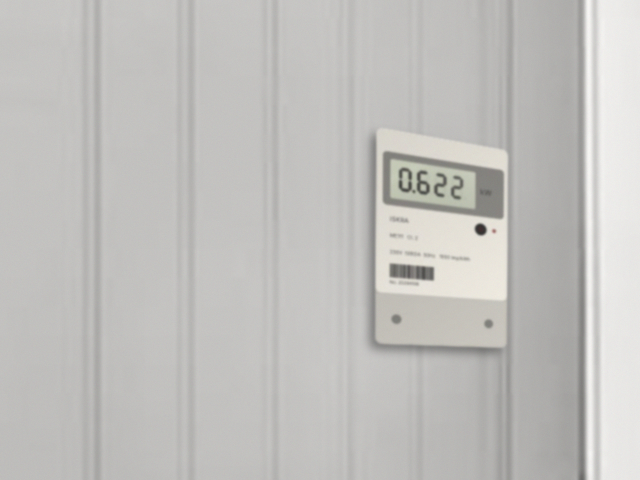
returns 0.622,kW
